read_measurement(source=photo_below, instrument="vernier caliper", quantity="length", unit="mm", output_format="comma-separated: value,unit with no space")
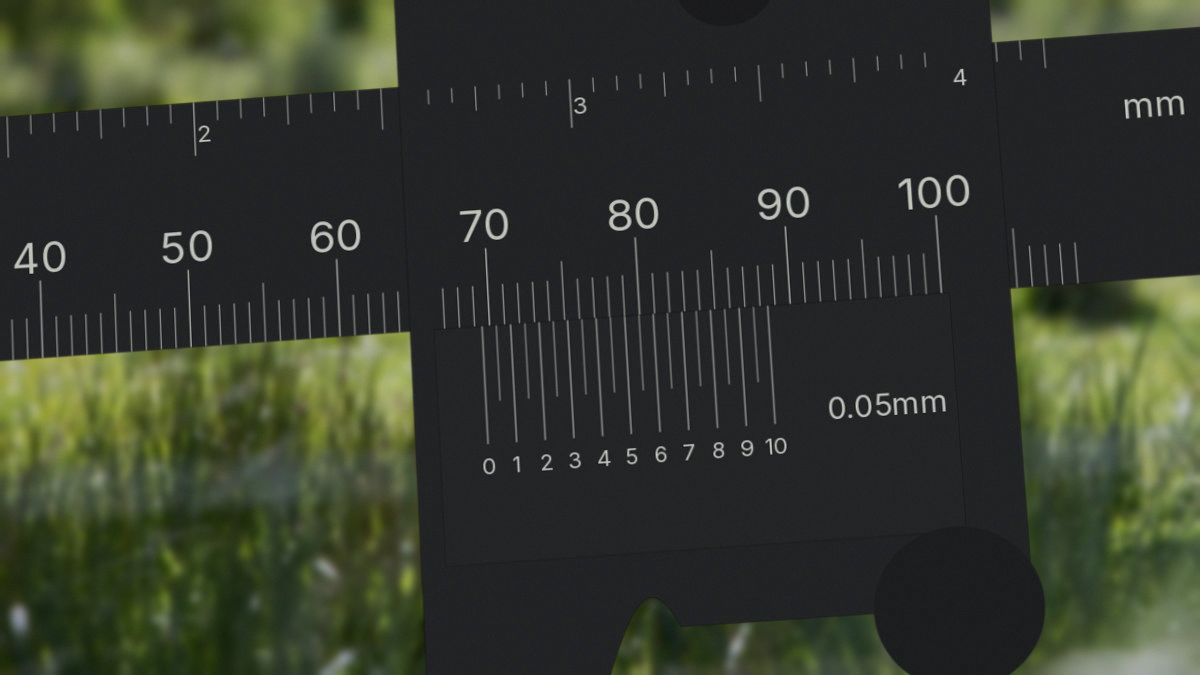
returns 69.5,mm
